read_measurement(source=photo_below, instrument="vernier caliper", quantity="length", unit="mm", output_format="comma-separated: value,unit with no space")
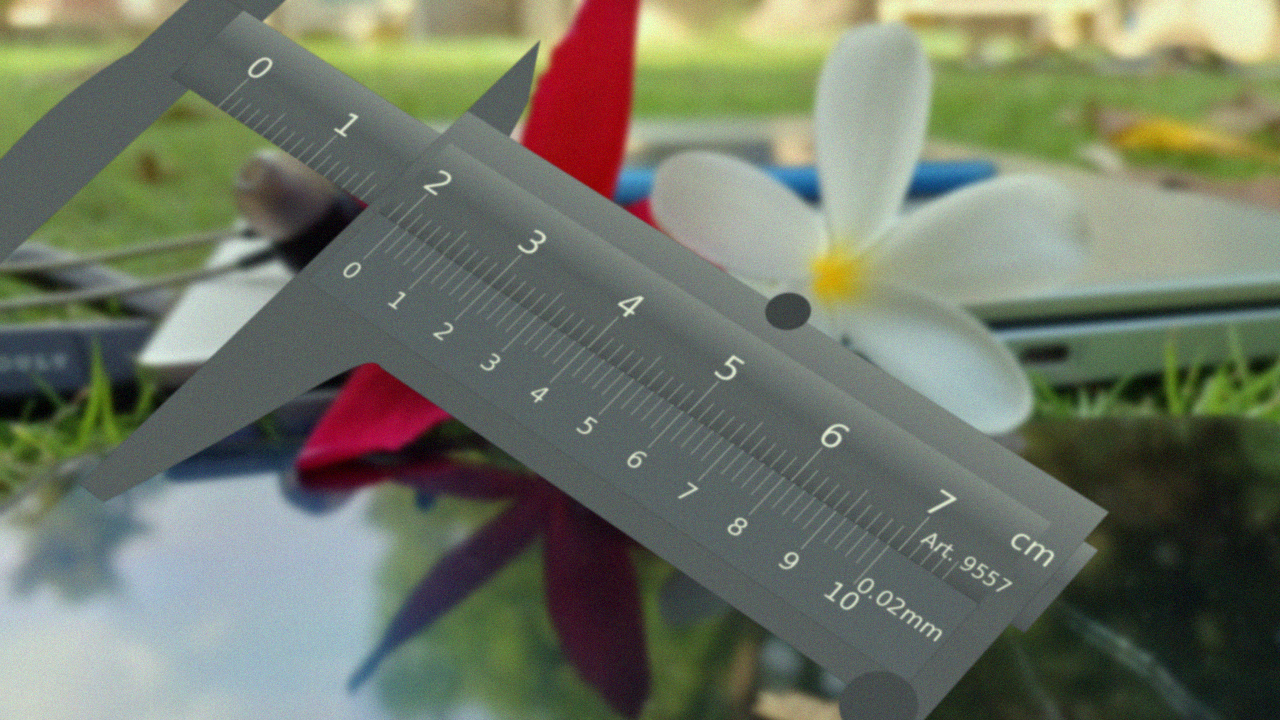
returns 20.2,mm
